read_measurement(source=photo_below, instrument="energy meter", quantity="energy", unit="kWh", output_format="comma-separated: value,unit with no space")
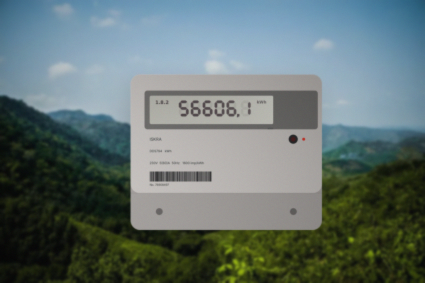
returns 56606.1,kWh
